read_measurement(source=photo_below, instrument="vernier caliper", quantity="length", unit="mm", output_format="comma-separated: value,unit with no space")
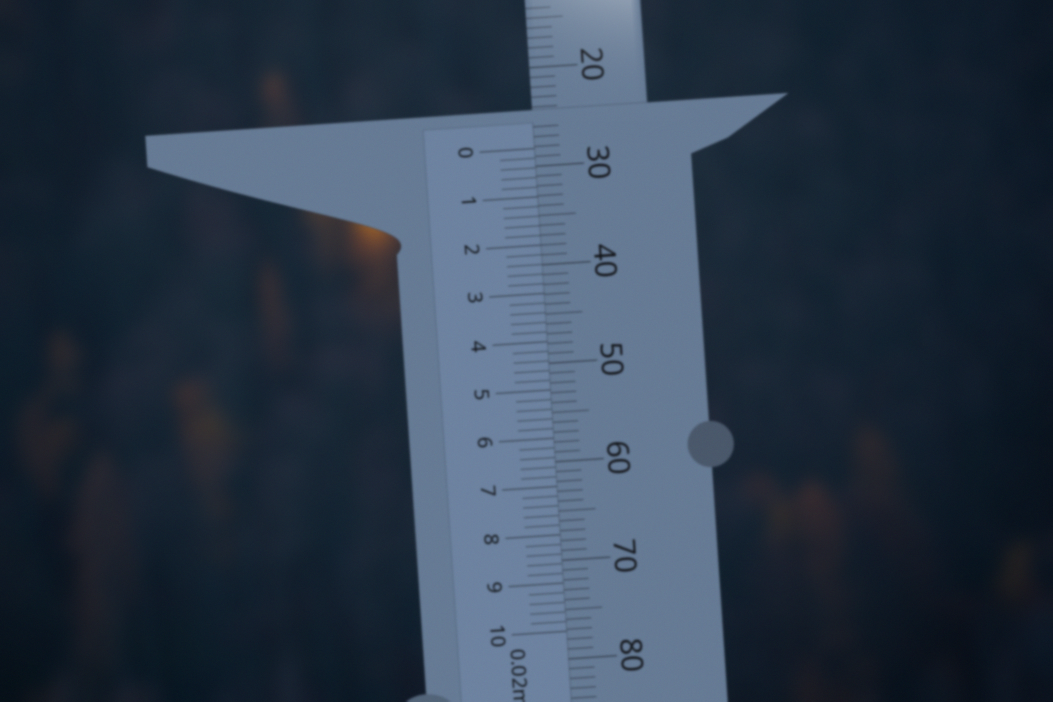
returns 28.2,mm
